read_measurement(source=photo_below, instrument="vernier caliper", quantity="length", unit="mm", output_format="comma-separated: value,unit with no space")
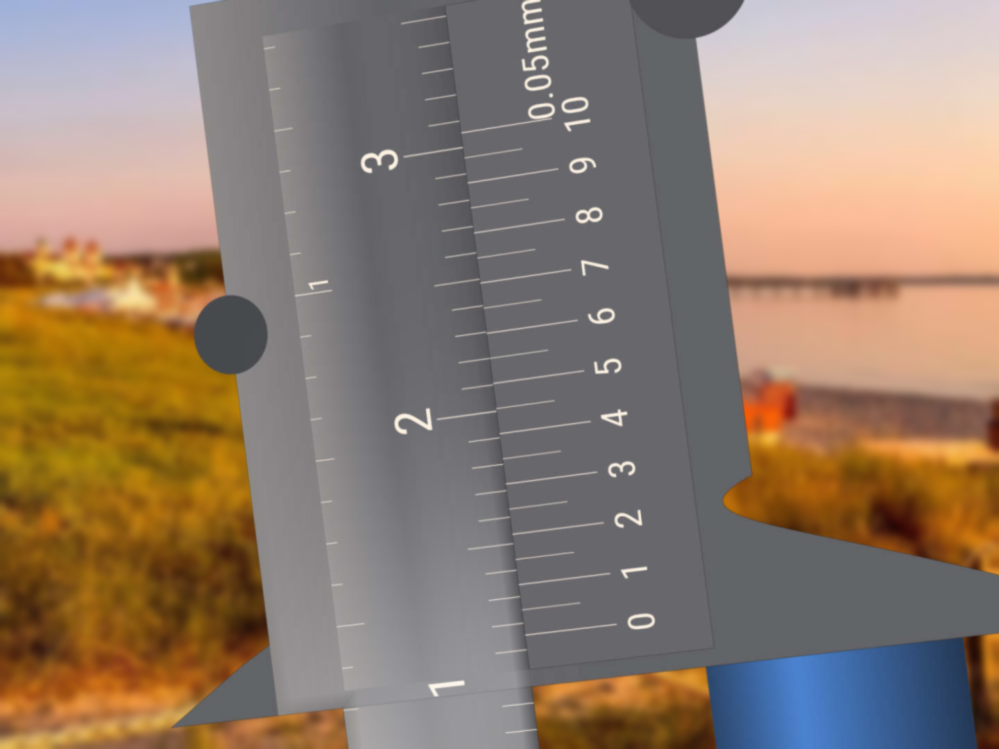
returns 11.55,mm
